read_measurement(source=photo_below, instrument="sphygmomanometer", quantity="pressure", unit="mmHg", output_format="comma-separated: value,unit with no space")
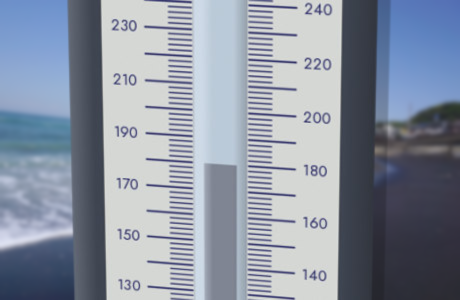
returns 180,mmHg
